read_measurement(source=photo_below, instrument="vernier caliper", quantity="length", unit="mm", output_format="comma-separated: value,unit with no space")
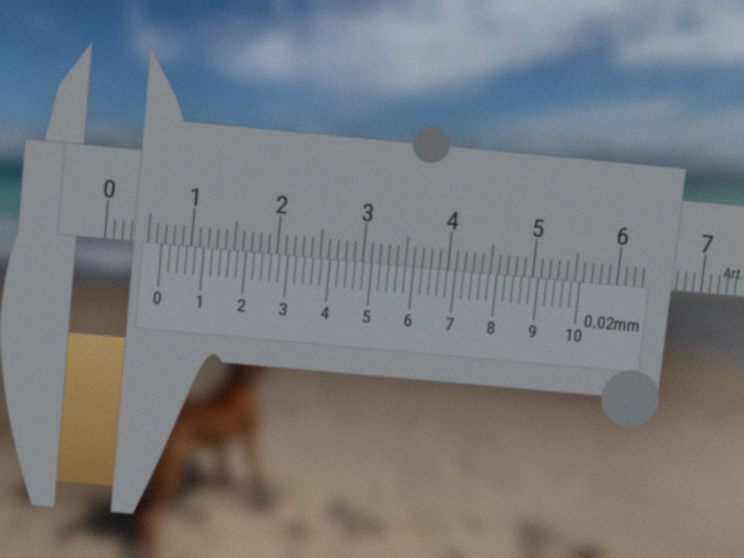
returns 6.6,mm
